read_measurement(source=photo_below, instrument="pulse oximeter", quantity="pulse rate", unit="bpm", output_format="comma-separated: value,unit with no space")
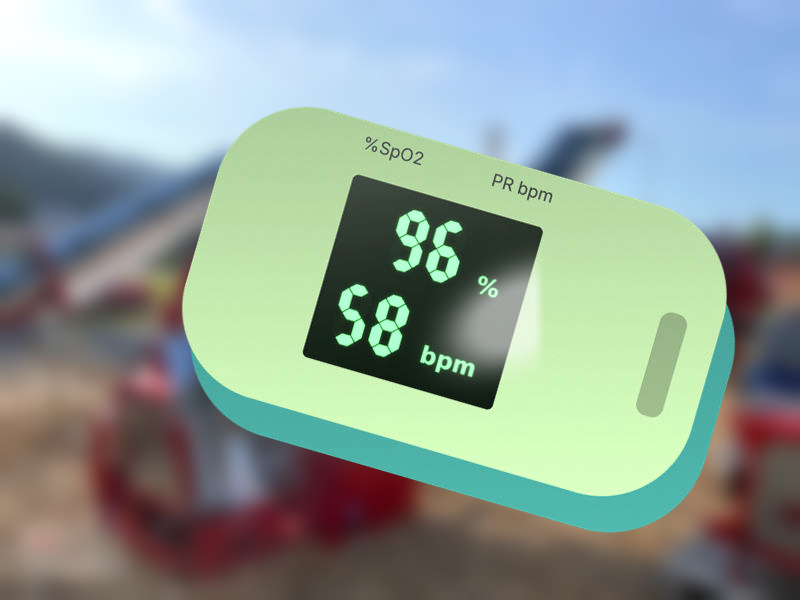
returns 58,bpm
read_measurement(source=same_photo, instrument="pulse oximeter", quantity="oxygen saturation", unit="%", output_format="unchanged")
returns 96,%
